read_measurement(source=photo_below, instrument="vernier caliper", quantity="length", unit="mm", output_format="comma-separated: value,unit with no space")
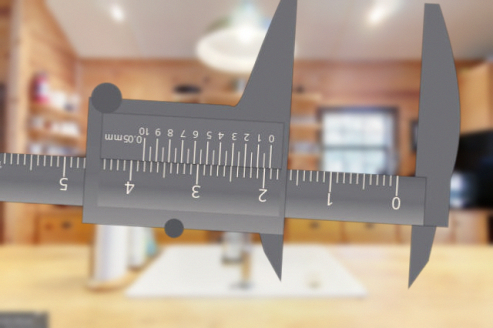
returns 19.2,mm
